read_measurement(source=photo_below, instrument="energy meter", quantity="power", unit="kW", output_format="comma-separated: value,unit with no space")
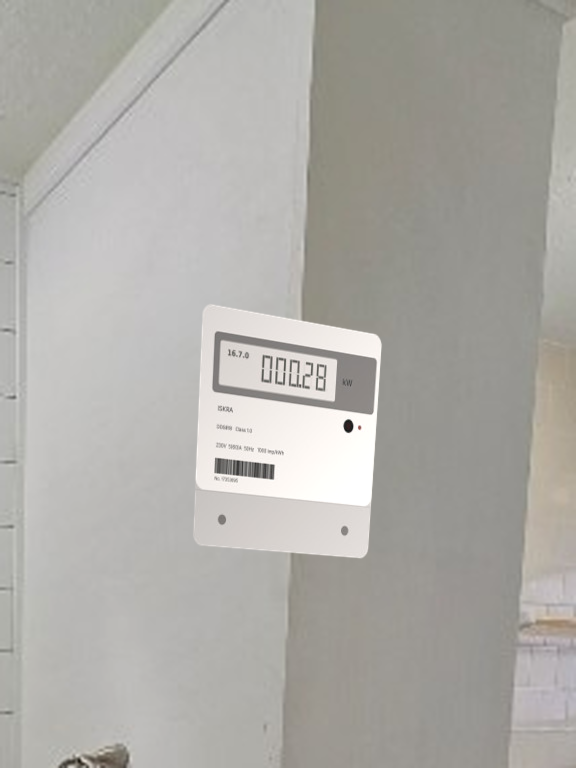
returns 0.28,kW
